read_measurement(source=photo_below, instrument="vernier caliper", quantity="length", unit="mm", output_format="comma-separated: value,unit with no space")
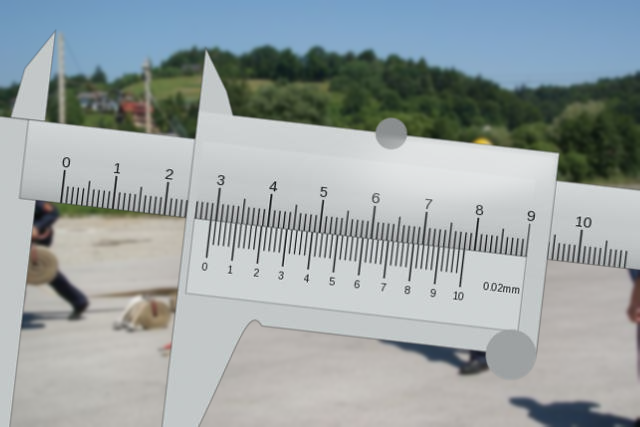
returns 29.0,mm
